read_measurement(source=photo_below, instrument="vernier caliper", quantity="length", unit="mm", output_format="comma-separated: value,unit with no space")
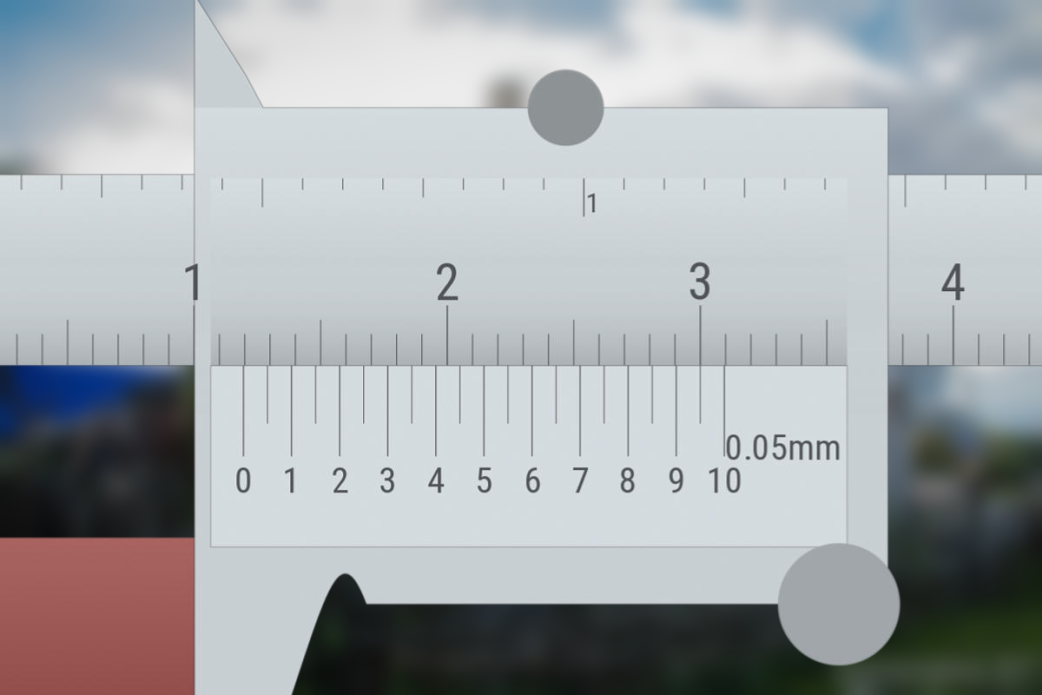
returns 11.95,mm
